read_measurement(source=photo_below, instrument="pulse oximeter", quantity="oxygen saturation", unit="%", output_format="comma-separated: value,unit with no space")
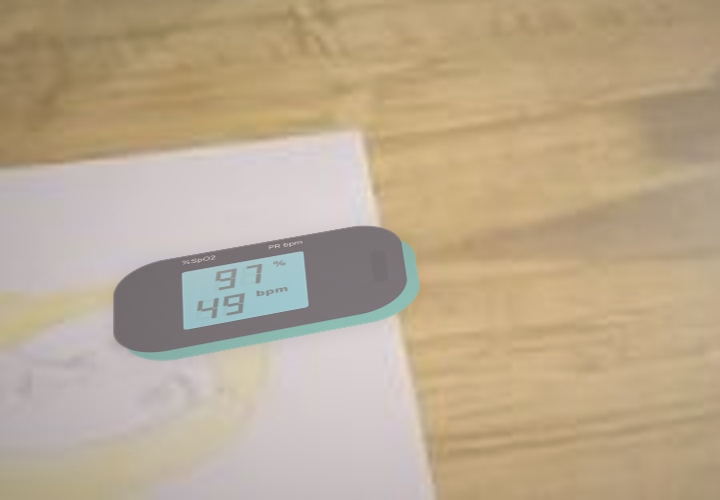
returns 97,%
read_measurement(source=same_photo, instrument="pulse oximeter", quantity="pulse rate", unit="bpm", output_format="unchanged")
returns 49,bpm
